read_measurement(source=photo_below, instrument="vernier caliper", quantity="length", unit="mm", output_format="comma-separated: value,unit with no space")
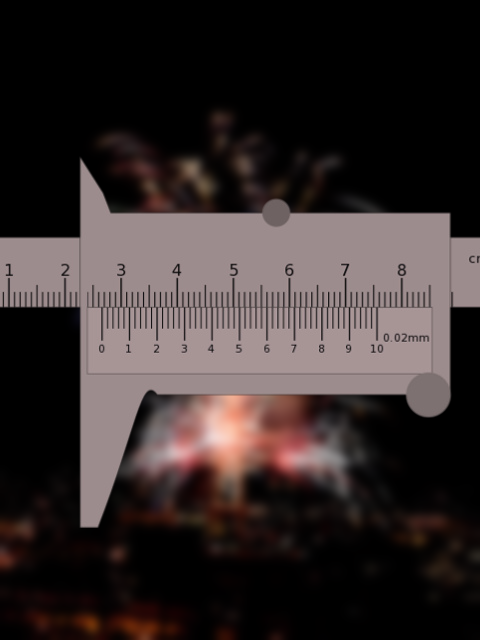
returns 26.6,mm
